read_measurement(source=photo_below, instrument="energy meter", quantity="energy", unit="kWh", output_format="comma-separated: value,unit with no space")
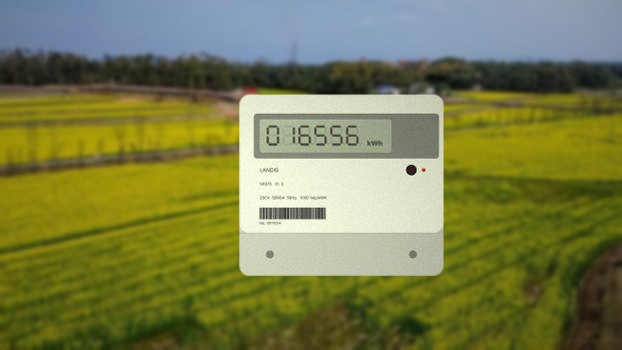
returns 16556,kWh
